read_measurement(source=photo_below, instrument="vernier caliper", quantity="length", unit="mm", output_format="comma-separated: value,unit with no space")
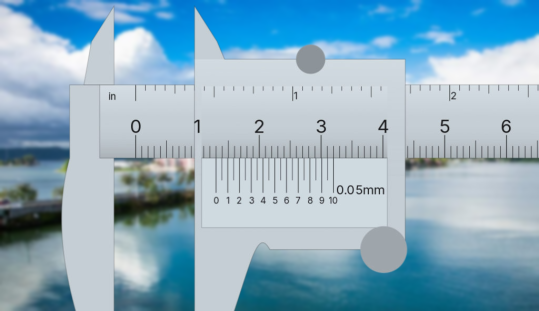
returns 13.0,mm
